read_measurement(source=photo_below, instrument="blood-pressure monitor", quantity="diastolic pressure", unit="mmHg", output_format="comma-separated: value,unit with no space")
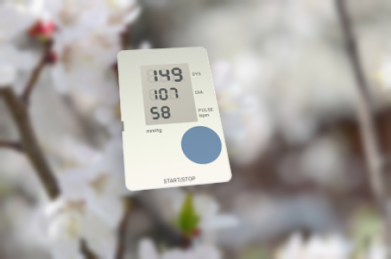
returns 107,mmHg
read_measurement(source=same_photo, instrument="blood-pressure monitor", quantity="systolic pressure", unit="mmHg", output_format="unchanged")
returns 149,mmHg
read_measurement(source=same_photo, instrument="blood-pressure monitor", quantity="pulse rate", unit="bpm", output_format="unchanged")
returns 58,bpm
